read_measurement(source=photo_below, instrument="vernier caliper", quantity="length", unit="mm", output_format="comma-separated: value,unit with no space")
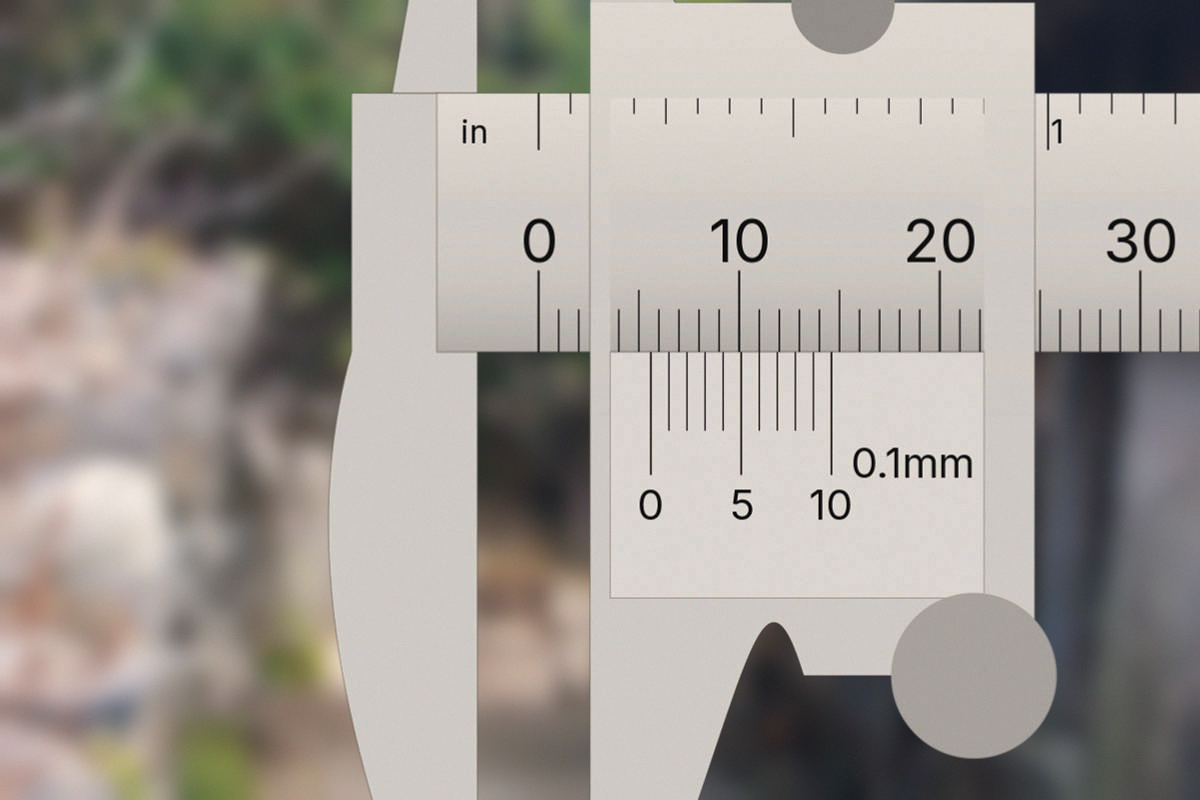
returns 5.6,mm
